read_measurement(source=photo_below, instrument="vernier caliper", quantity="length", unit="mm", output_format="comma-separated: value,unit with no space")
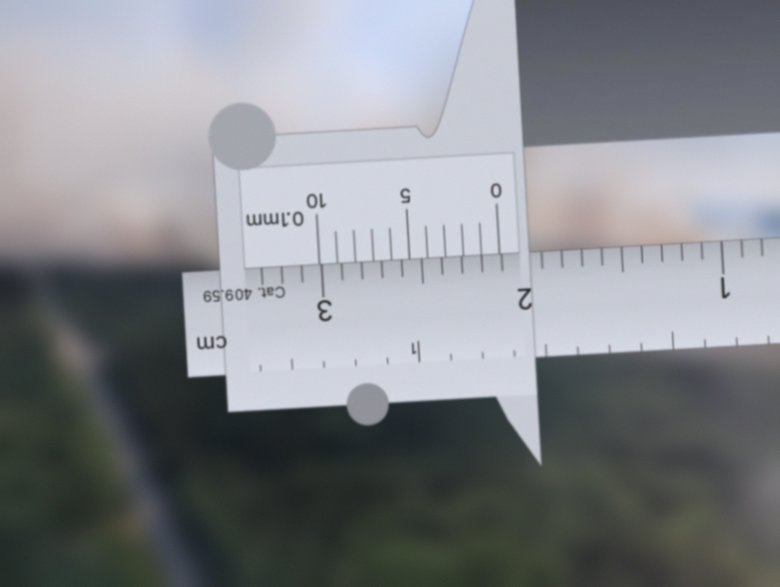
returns 21.1,mm
